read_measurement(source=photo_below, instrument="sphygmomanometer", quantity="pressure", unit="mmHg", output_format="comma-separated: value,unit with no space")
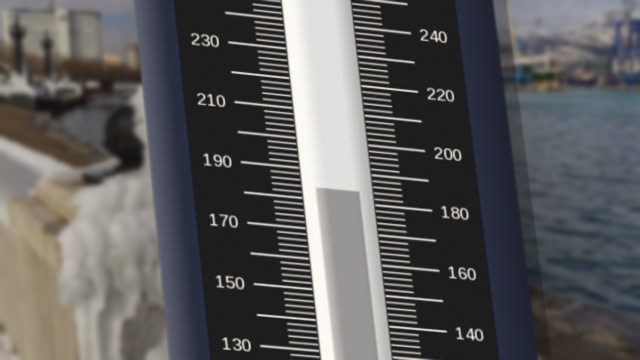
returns 184,mmHg
